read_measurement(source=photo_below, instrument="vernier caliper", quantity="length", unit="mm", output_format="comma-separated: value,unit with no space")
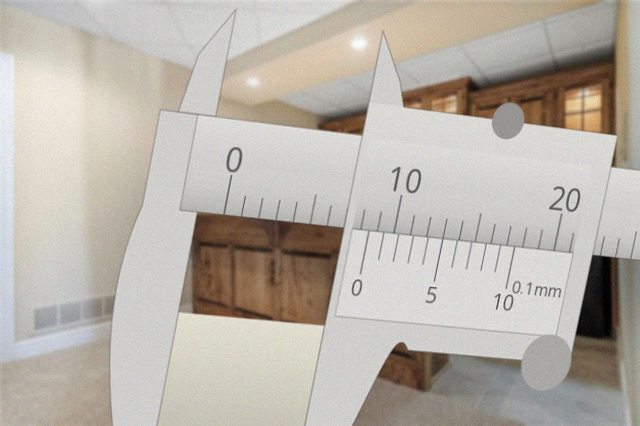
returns 8.5,mm
